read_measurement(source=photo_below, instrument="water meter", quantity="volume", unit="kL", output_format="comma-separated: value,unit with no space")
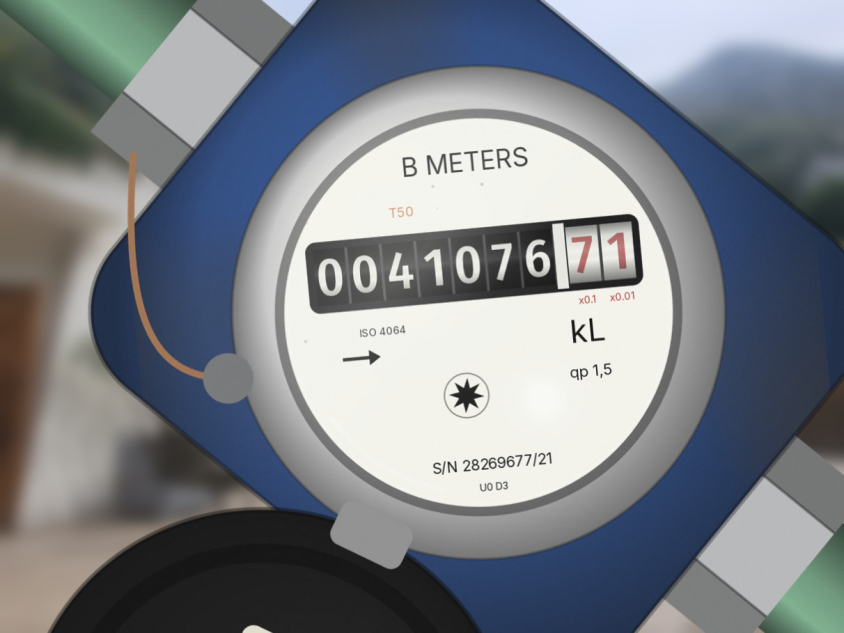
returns 41076.71,kL
